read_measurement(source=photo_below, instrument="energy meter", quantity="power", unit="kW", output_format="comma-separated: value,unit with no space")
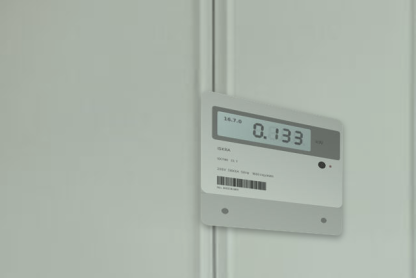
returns 0.133,kW
